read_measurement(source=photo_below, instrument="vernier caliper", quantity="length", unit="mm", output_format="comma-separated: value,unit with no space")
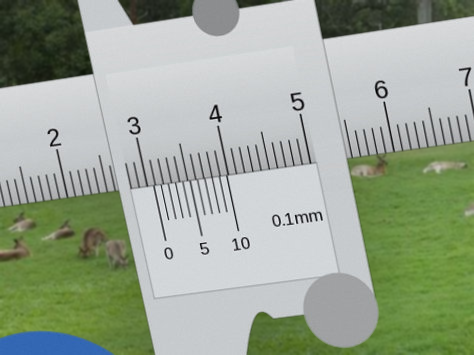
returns 30.8,mm
